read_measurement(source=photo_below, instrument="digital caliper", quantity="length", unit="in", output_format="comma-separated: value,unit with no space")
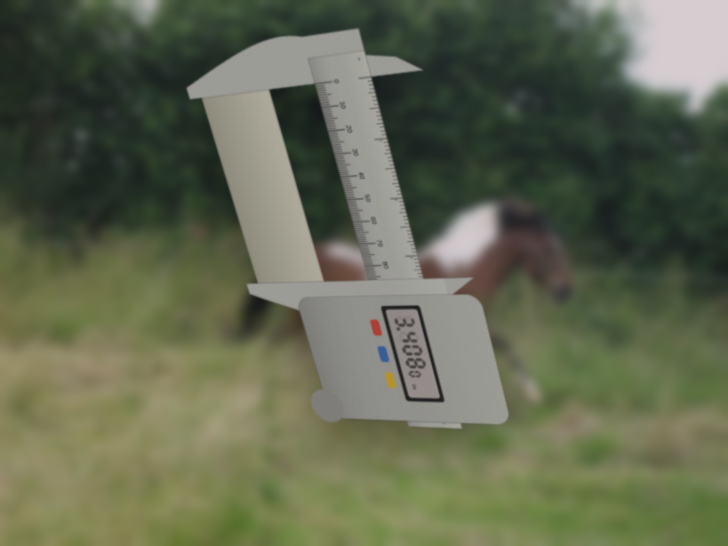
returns 3.4080,in
